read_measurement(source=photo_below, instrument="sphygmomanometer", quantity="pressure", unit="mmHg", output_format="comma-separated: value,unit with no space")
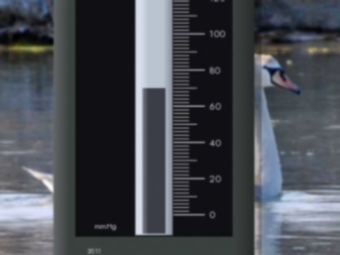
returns 70,mmHg
